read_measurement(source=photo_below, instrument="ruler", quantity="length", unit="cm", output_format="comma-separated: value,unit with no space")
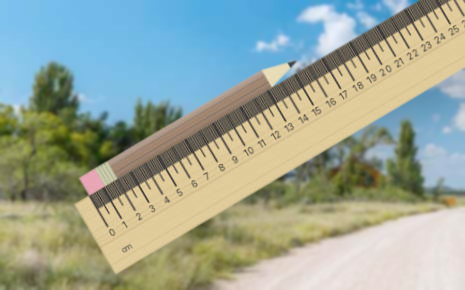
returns 15.5,cm
